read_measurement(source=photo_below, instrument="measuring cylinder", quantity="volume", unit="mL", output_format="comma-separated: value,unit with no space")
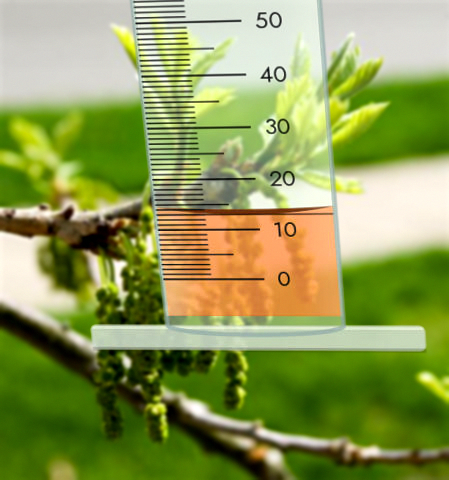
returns 13,mL
